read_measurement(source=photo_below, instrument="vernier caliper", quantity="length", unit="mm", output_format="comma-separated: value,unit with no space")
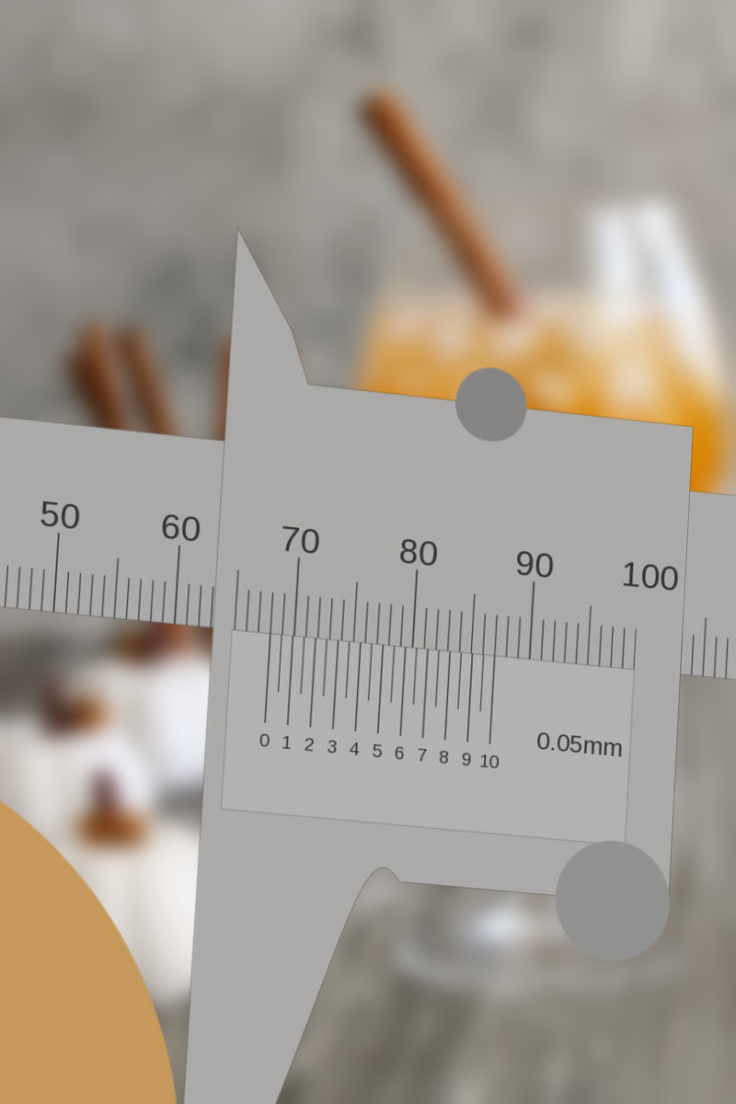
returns 68.0,mm
